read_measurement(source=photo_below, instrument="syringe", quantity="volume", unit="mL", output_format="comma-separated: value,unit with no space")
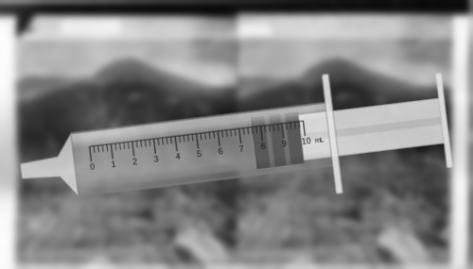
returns 7.6,mL
